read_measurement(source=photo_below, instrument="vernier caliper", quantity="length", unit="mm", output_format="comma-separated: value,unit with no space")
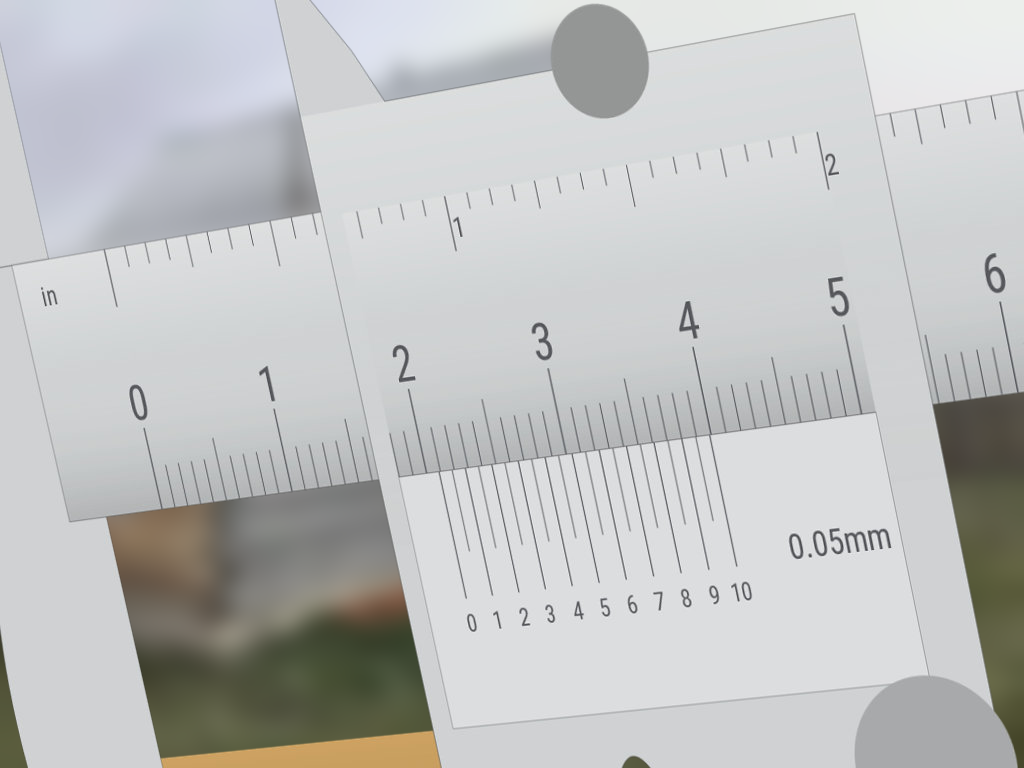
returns 20.9,mm
